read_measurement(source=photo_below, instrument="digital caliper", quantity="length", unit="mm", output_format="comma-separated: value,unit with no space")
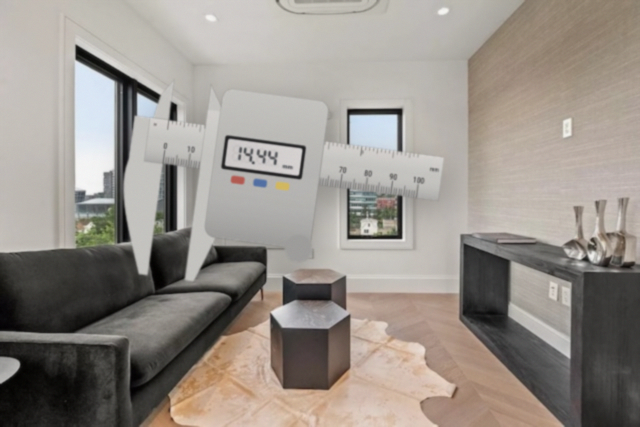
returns 14.44,mm
